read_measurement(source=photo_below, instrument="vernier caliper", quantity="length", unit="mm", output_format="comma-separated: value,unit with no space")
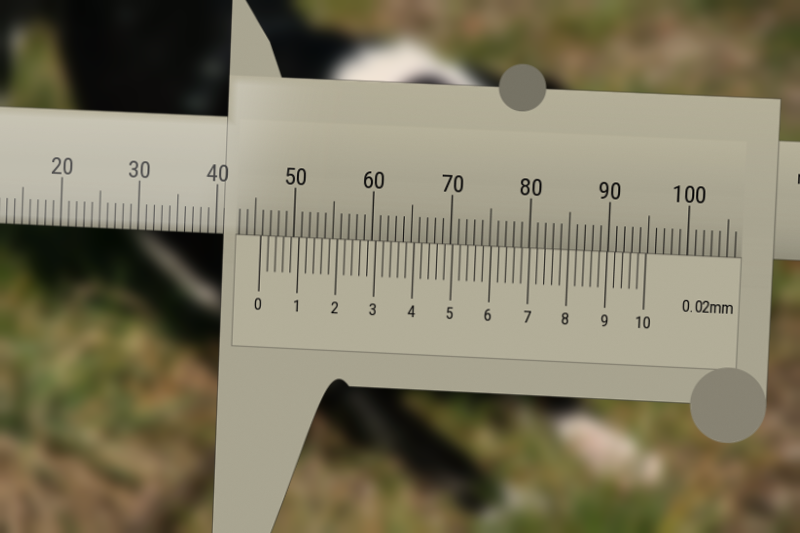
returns 45.8,mm
